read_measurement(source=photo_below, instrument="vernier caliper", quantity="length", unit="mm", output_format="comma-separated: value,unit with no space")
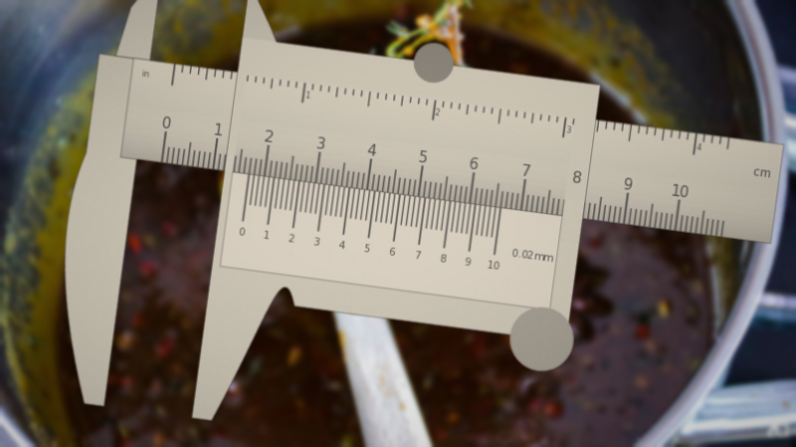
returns 17.0,mm
